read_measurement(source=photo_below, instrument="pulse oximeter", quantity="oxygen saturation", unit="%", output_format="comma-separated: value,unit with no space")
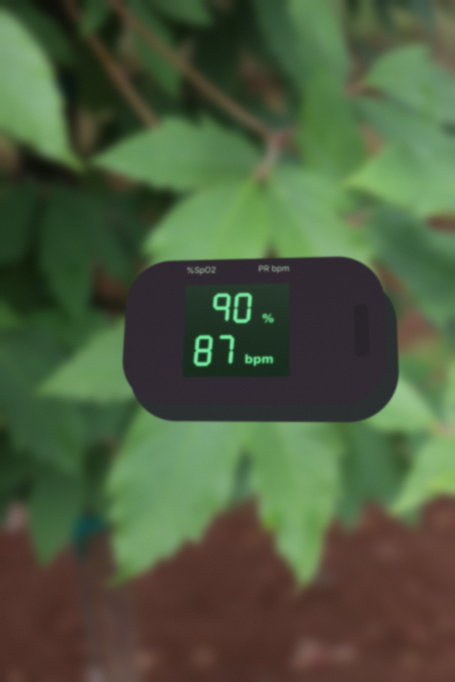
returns 90,%
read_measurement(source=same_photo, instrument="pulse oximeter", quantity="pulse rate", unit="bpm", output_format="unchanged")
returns 87,bpm
